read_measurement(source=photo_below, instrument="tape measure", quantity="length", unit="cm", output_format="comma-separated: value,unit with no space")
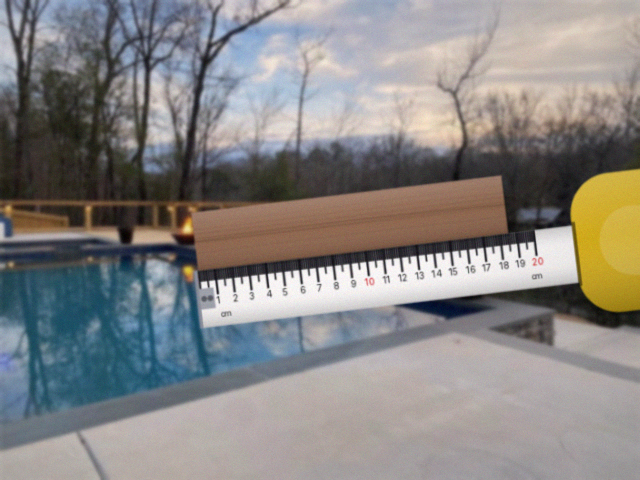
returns 18.5,cm
